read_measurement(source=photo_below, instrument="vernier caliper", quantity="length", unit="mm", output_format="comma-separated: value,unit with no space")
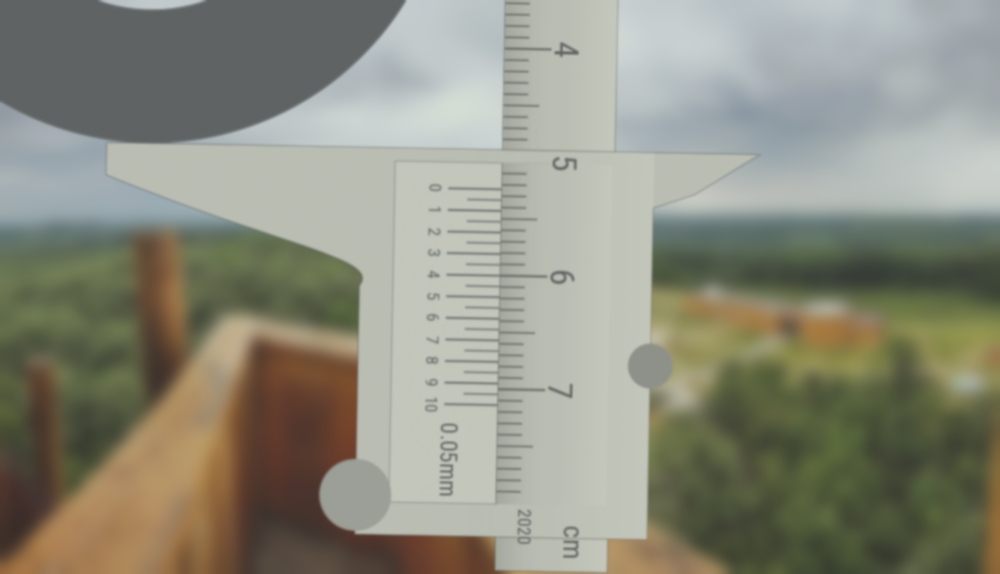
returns 52.4,mm
